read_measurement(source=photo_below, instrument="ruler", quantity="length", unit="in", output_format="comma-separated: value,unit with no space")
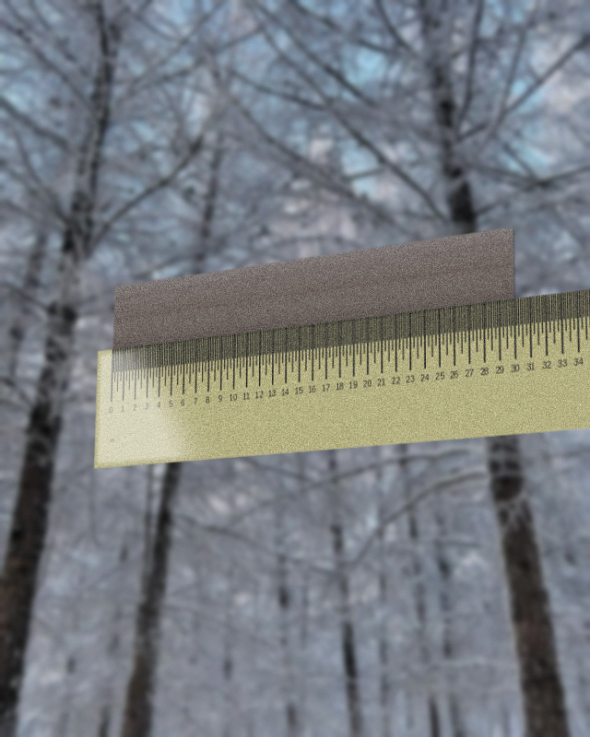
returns 30,in
